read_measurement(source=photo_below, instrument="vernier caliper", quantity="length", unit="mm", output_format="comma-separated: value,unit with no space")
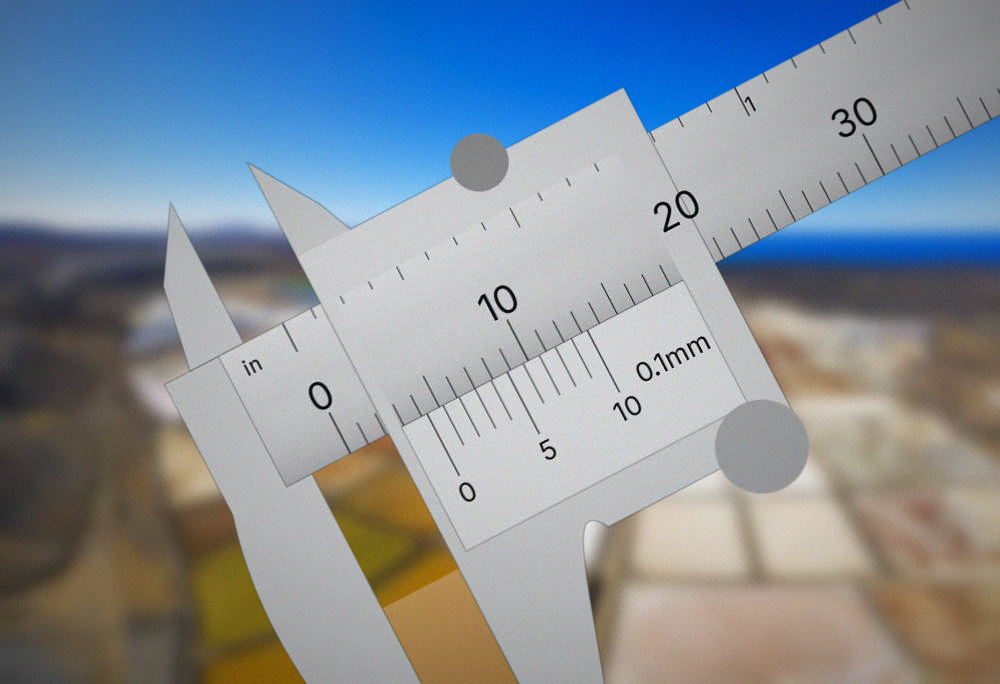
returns 4.3,mm
